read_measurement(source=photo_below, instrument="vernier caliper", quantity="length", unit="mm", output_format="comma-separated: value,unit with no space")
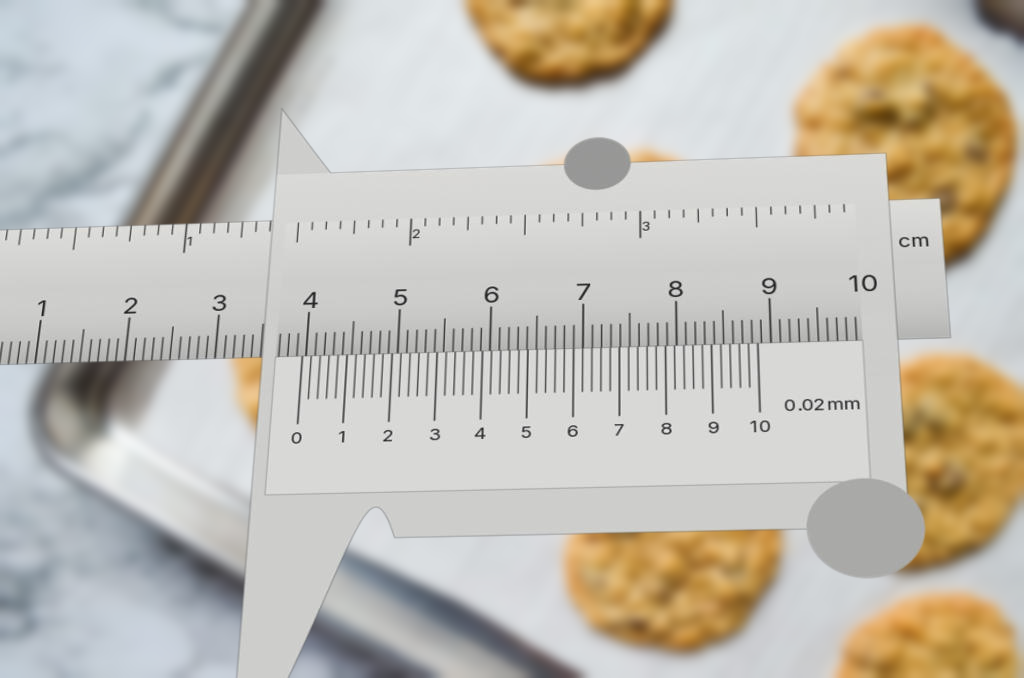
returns 39.6,mm
